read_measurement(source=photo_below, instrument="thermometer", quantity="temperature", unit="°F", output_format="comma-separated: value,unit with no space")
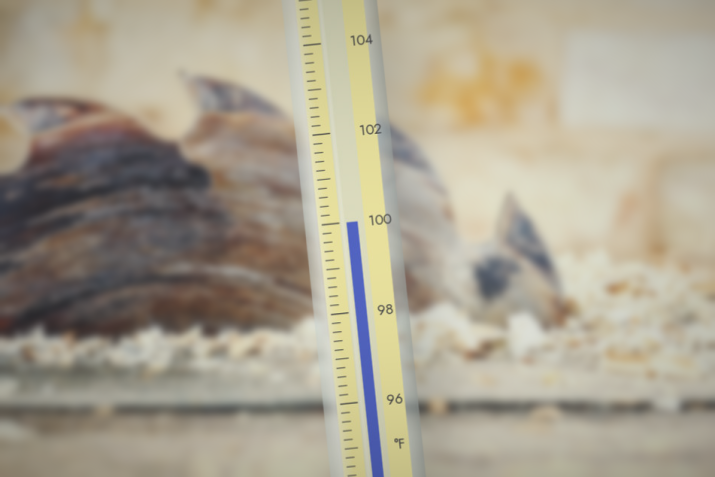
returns 100,°F
